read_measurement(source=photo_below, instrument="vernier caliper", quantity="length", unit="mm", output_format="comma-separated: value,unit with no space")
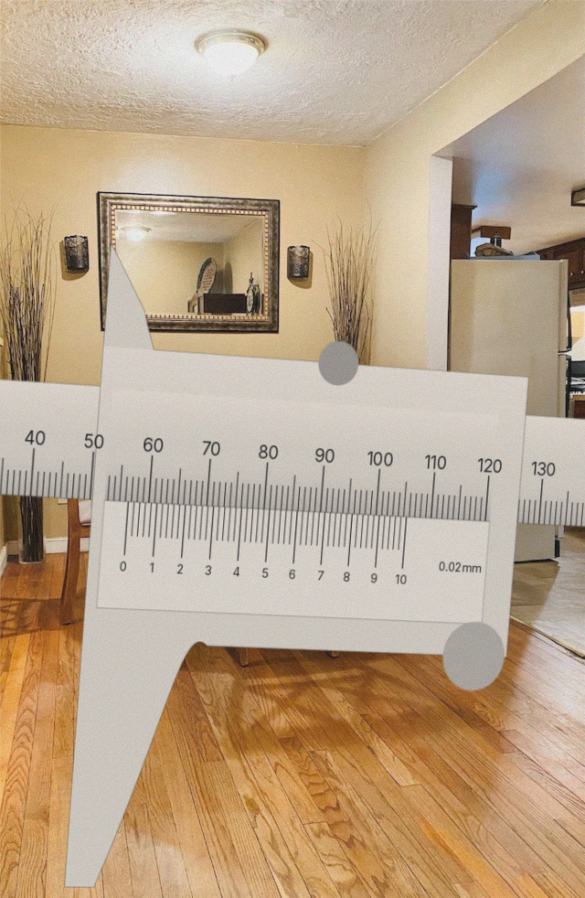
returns 56.5,mm
